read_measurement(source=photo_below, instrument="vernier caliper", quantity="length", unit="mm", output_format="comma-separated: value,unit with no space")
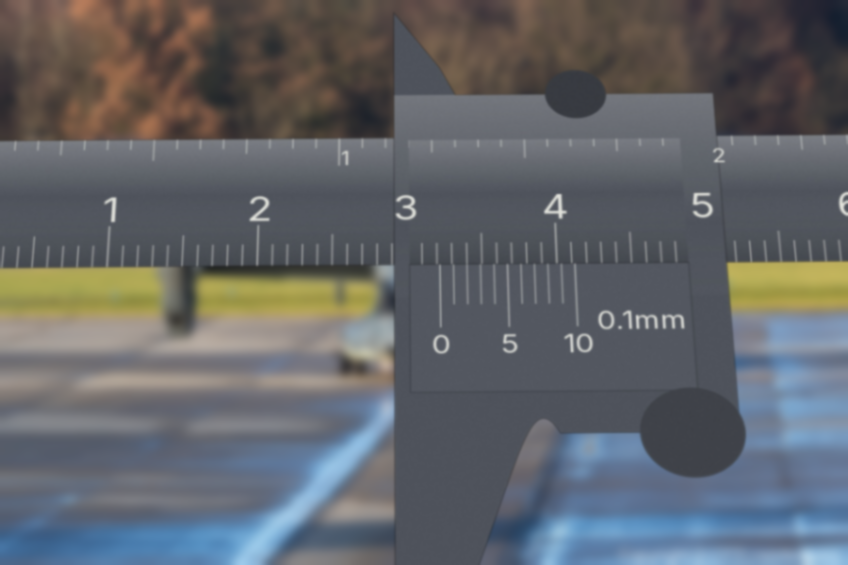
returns 32.2,mm
